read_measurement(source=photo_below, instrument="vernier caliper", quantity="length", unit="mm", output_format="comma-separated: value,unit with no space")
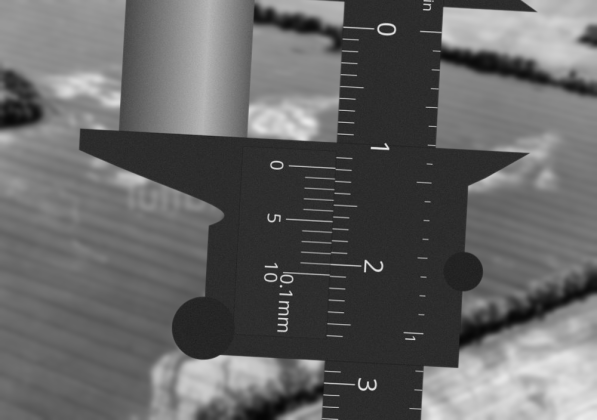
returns 11.9,mm
